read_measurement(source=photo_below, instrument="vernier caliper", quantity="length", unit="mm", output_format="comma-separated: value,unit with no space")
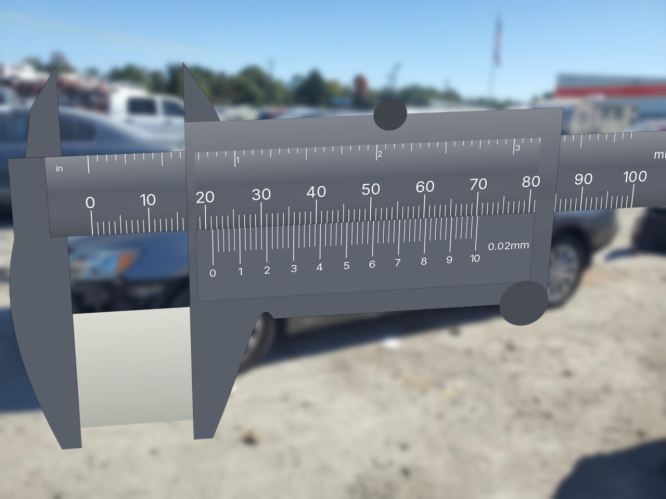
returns 21.2,mm
